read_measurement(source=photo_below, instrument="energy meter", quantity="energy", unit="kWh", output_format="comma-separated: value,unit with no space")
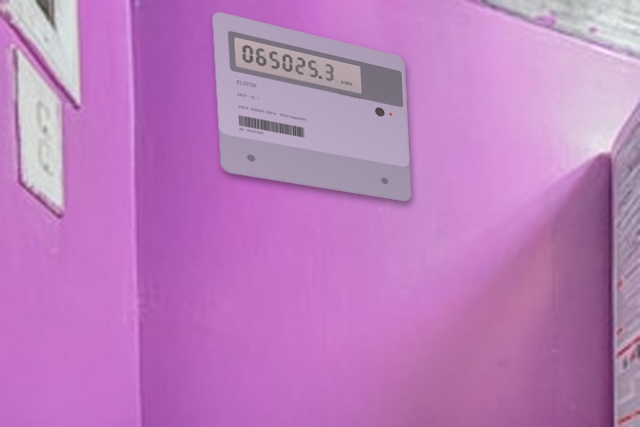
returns 65025.3,kWh
